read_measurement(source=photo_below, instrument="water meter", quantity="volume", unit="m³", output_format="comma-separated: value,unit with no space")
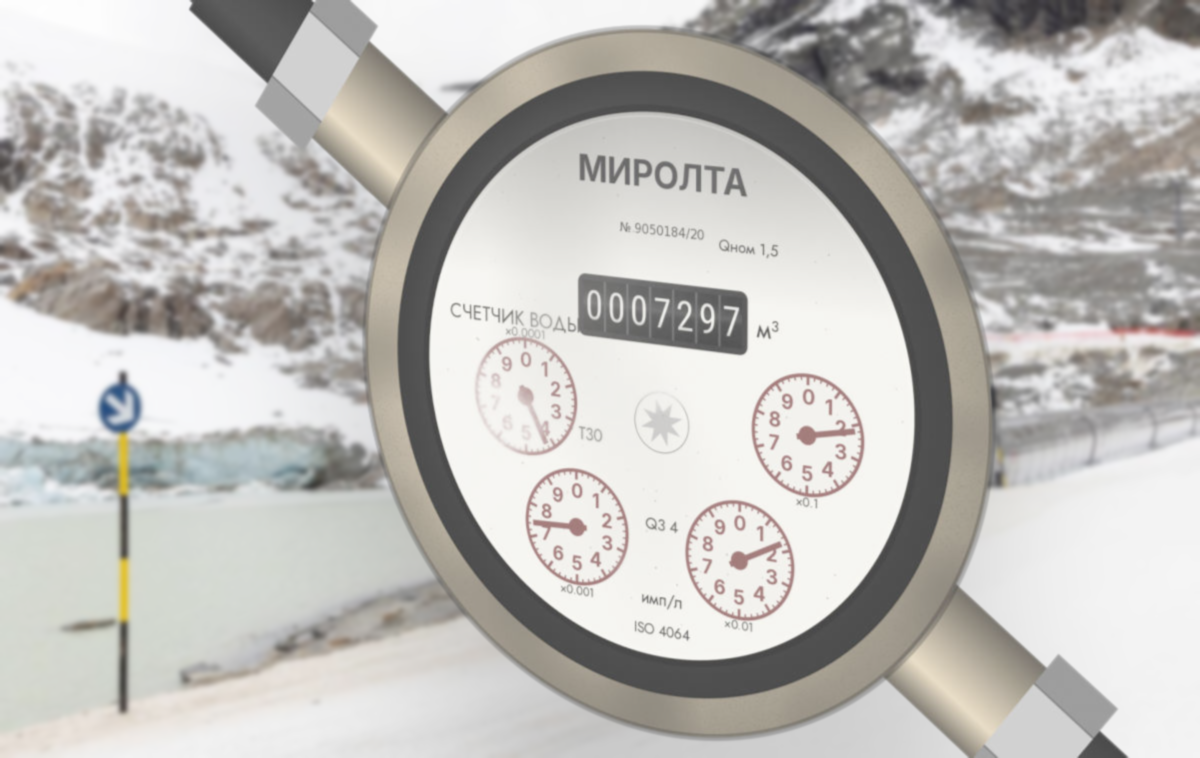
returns 7297.2174,m³
